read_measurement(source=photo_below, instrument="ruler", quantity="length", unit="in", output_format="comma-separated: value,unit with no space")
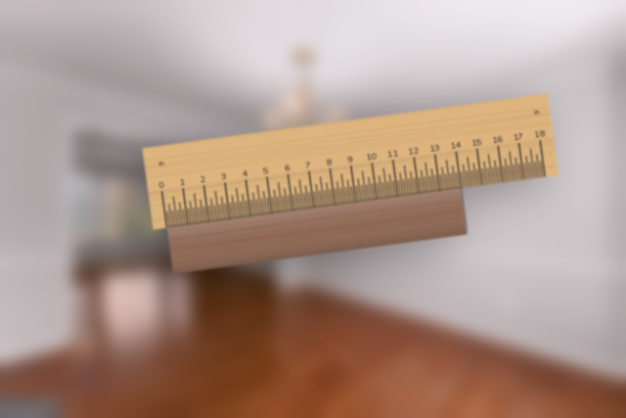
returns 14,in
